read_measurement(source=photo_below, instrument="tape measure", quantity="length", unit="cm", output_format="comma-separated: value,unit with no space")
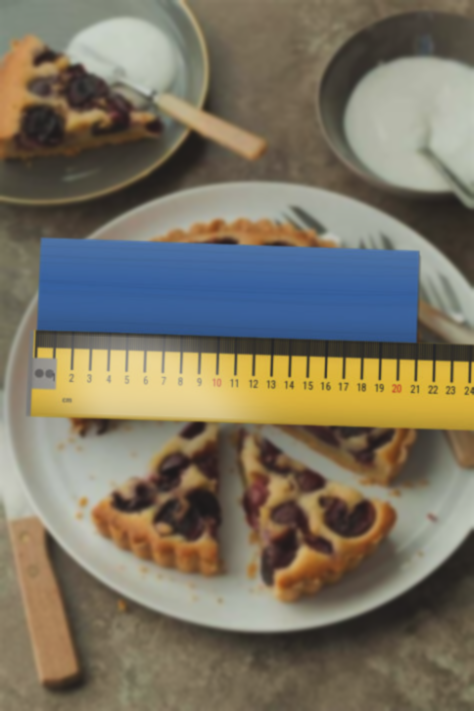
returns 21,cm
